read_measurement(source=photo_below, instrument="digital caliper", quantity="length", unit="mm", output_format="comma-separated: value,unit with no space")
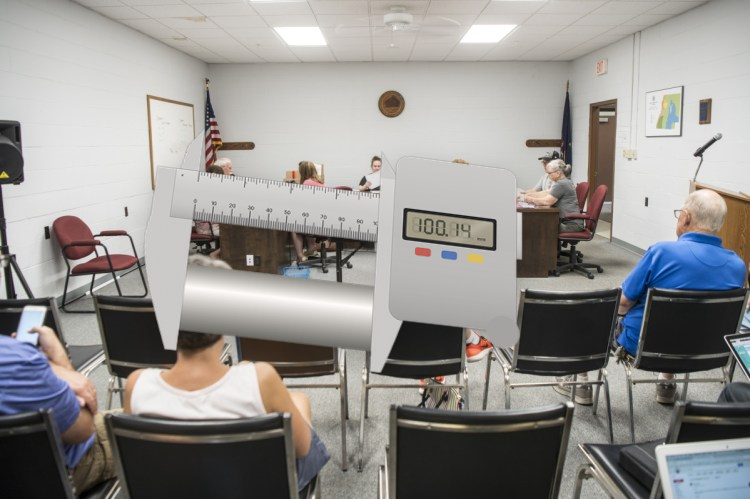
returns 100.14,mm
